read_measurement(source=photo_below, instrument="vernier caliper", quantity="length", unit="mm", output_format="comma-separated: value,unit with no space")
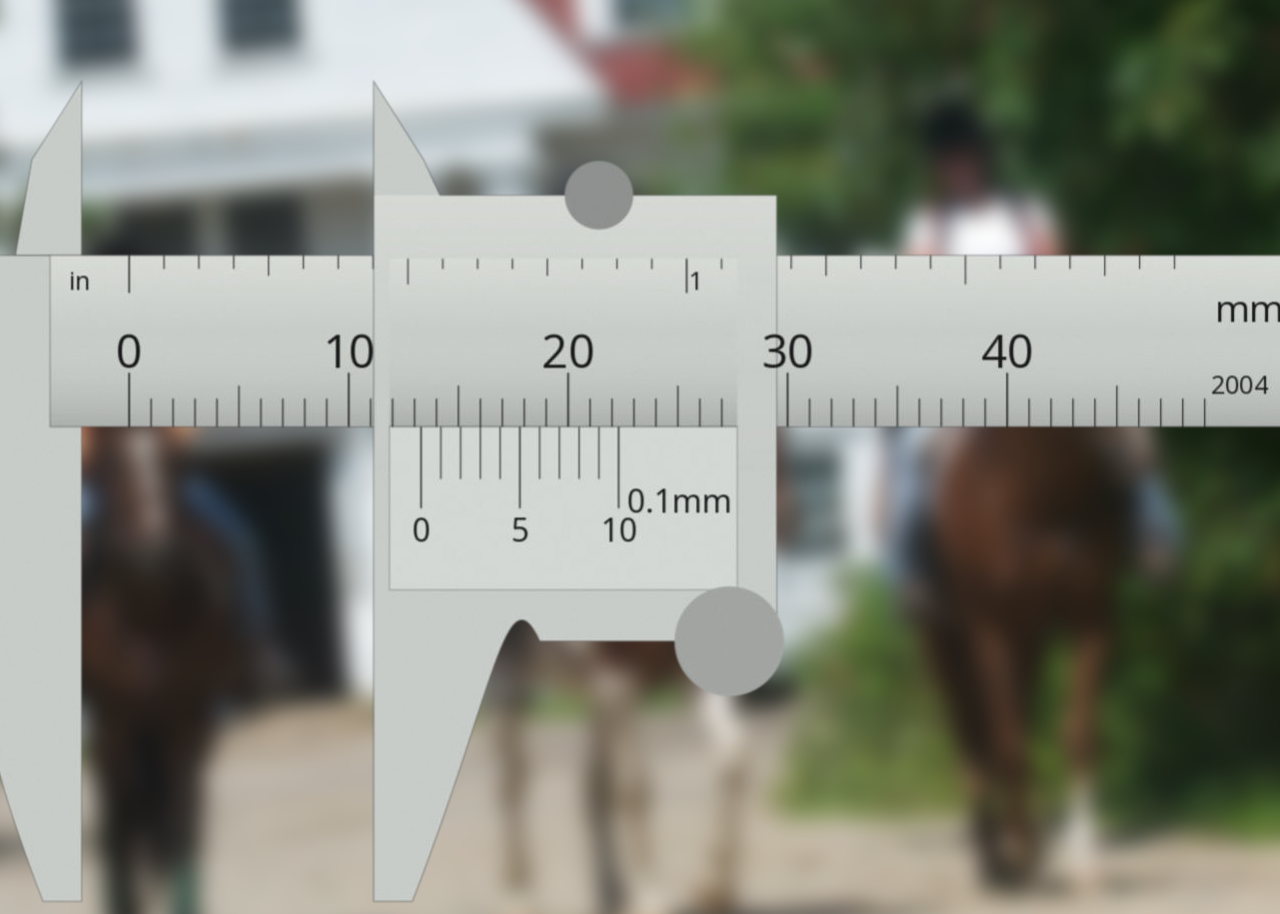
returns 13.3,mm
